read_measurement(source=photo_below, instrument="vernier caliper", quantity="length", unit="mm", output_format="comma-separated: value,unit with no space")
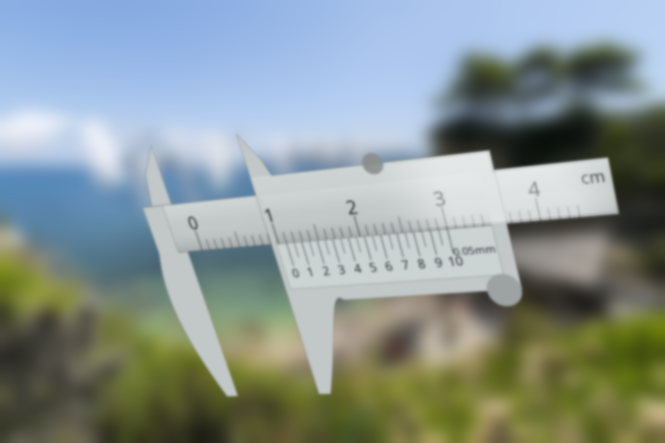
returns 11.0,mm
